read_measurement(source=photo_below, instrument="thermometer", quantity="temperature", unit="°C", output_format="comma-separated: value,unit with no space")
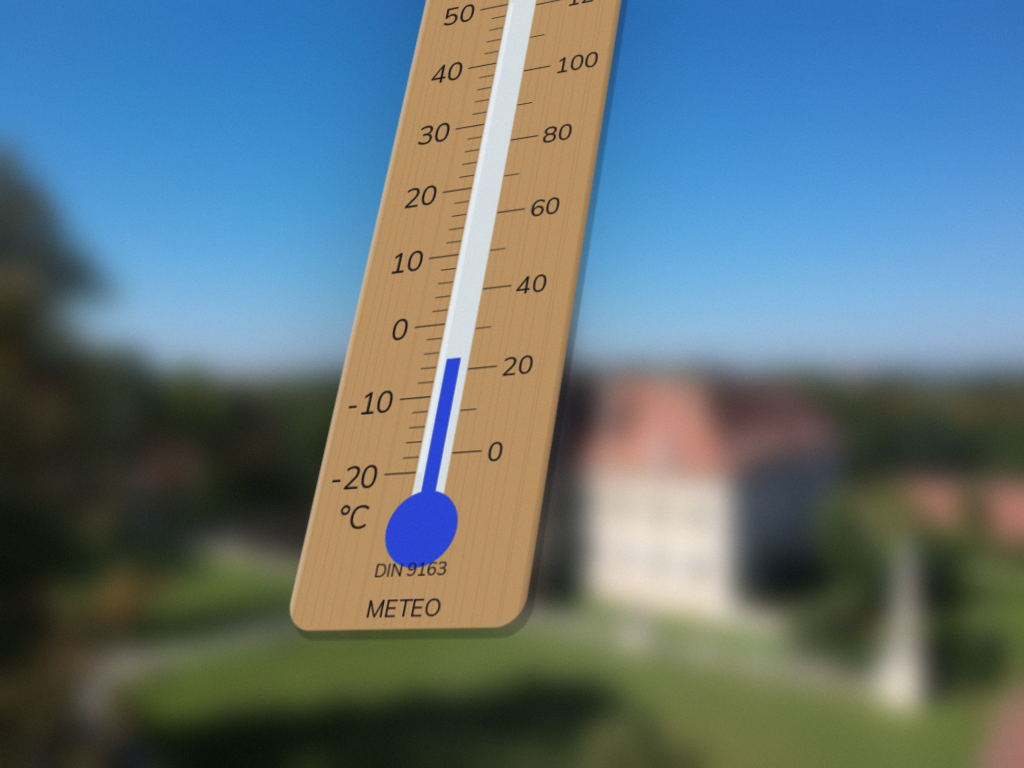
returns -5,°C
